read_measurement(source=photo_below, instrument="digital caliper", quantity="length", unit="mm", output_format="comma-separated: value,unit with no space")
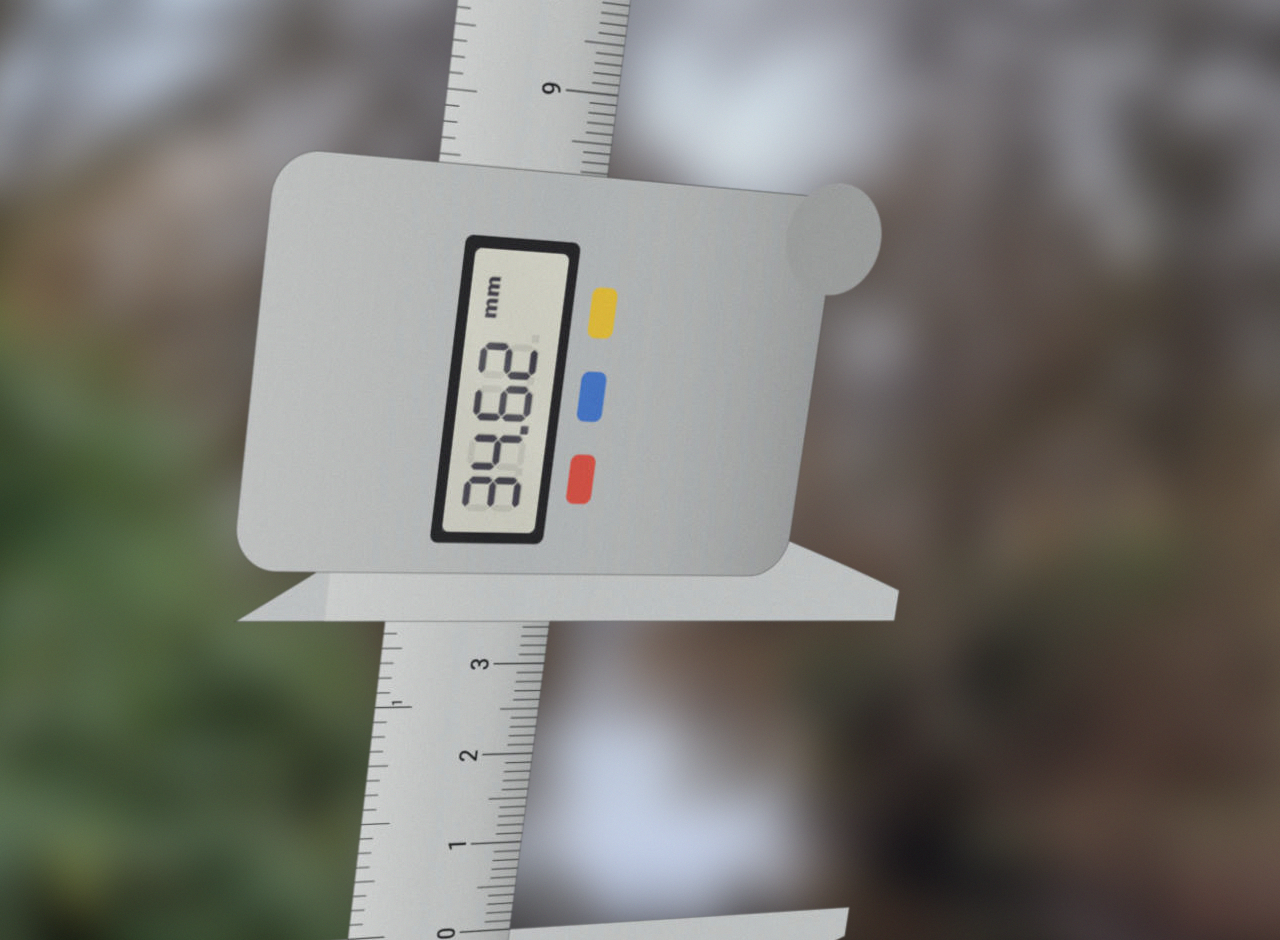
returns 34.62,mm
